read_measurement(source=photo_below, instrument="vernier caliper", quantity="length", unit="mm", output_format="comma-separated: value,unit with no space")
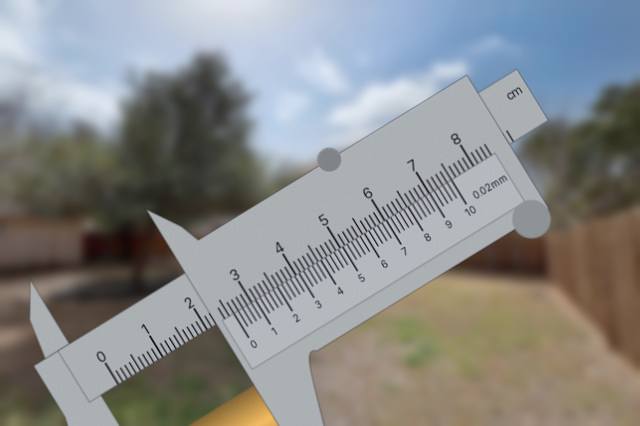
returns 26.0,mm
